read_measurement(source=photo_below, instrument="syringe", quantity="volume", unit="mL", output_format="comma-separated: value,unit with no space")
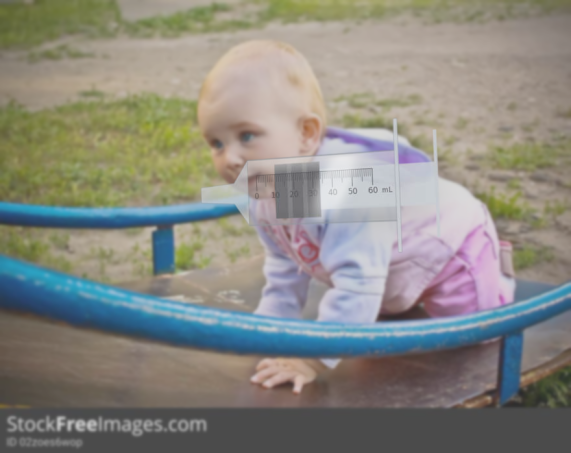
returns 10,mL
